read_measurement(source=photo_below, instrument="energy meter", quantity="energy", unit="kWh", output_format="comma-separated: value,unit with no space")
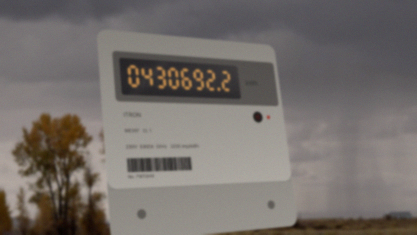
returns 430692.2,kWh
